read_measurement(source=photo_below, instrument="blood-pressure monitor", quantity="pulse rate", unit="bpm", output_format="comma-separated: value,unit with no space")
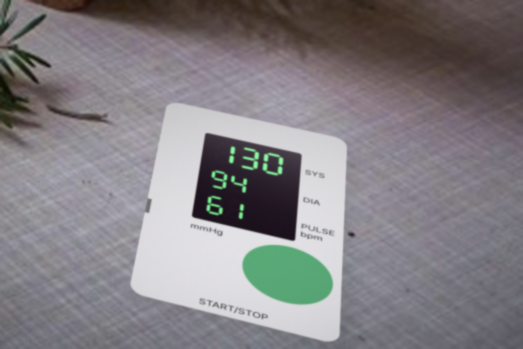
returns 61,bpm
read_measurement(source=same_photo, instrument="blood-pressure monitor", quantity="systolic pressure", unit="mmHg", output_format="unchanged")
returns 130,mmHg
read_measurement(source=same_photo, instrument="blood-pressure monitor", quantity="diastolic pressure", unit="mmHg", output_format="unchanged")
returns 94,mmHg
